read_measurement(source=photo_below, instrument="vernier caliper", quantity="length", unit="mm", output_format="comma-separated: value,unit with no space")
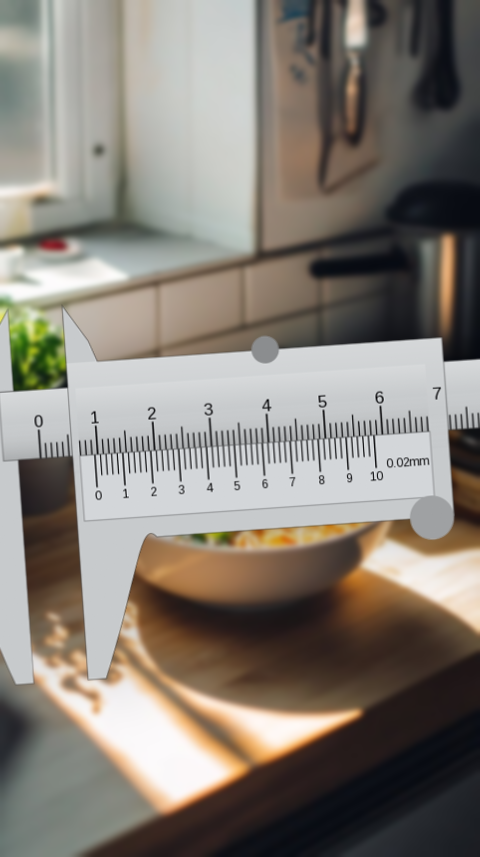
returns 9.5,mm
